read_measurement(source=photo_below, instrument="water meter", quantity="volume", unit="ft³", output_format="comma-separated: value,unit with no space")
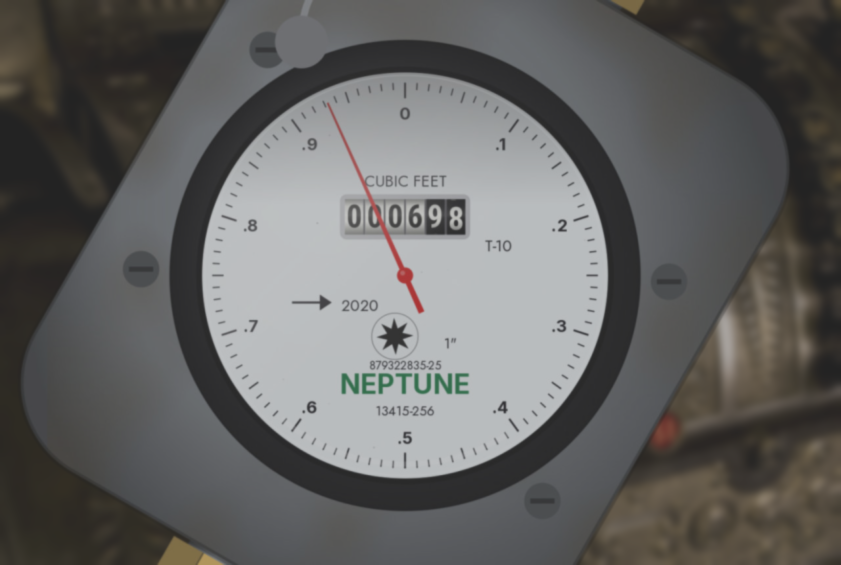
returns 697.93,ft³
